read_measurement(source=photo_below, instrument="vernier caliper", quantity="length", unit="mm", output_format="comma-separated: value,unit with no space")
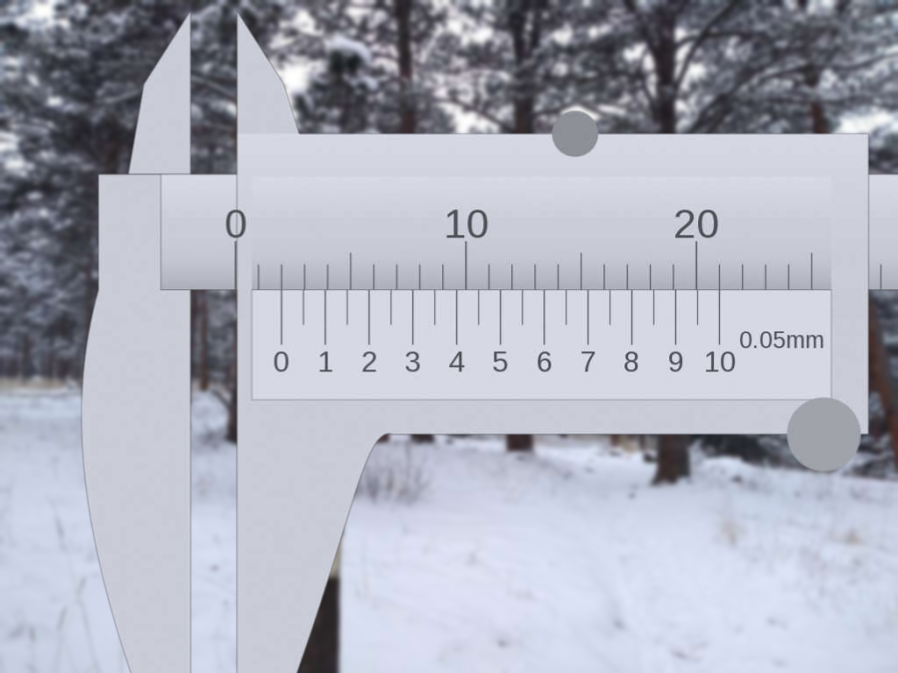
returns 2.00,mm
